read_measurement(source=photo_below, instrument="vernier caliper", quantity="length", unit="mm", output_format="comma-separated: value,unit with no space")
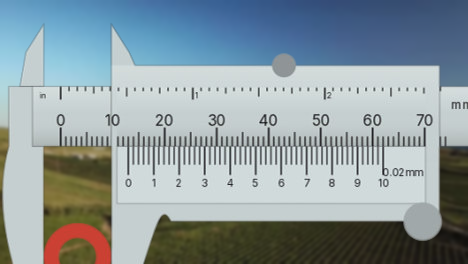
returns 13.0,mm
